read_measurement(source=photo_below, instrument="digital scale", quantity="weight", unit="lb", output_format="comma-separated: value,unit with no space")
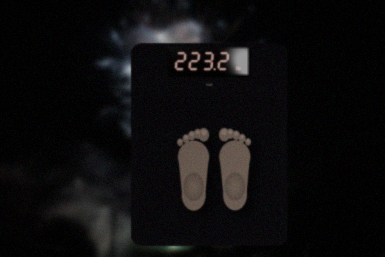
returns 223.2,lb
